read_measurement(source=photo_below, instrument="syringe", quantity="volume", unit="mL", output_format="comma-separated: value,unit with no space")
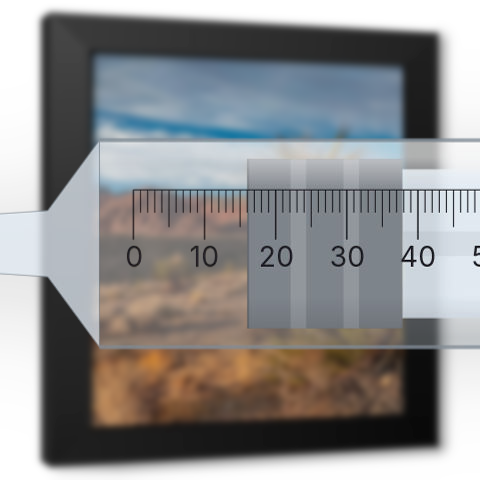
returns 16,mL
